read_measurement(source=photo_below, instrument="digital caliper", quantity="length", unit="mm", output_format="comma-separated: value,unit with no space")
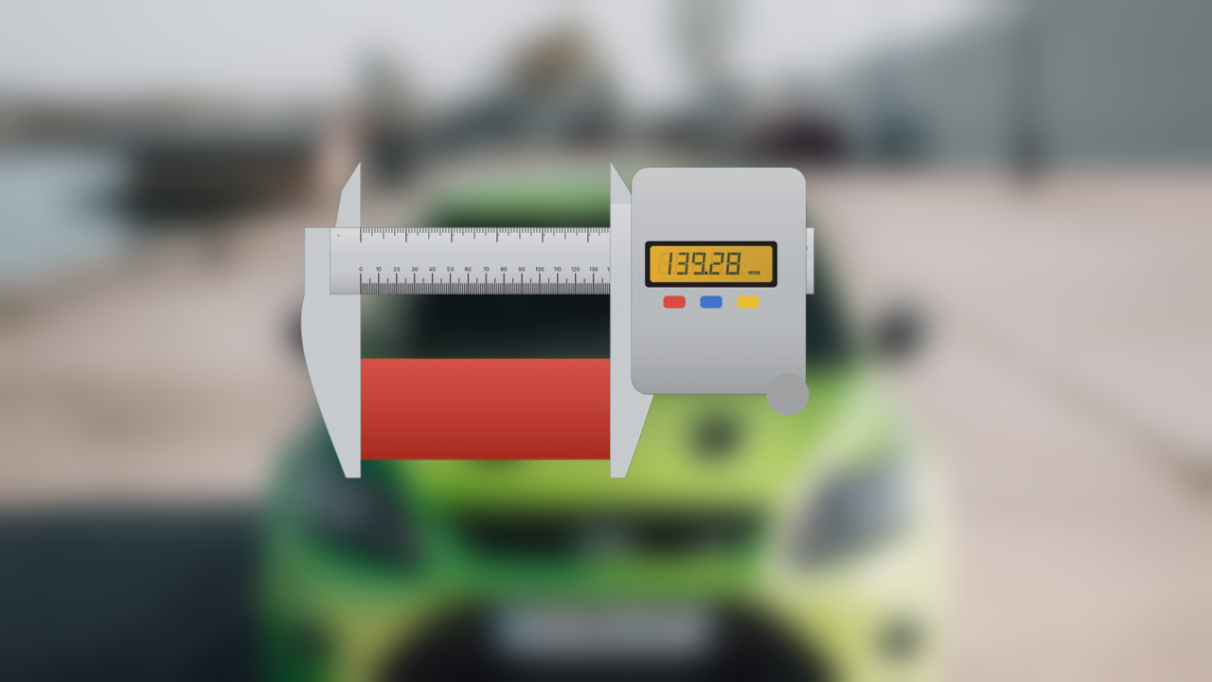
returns 139.28,mm
